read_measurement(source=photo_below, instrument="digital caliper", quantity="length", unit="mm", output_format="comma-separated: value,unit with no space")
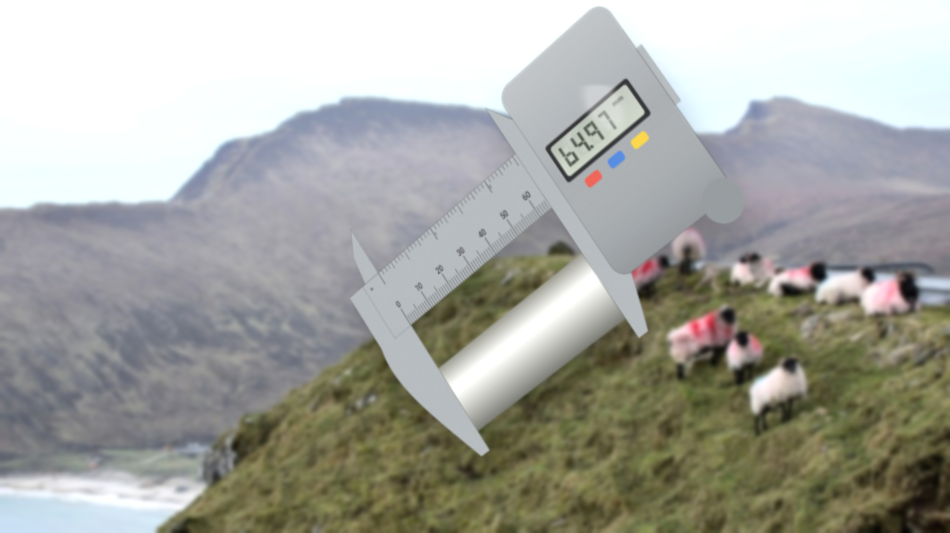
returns 64.97,mm
